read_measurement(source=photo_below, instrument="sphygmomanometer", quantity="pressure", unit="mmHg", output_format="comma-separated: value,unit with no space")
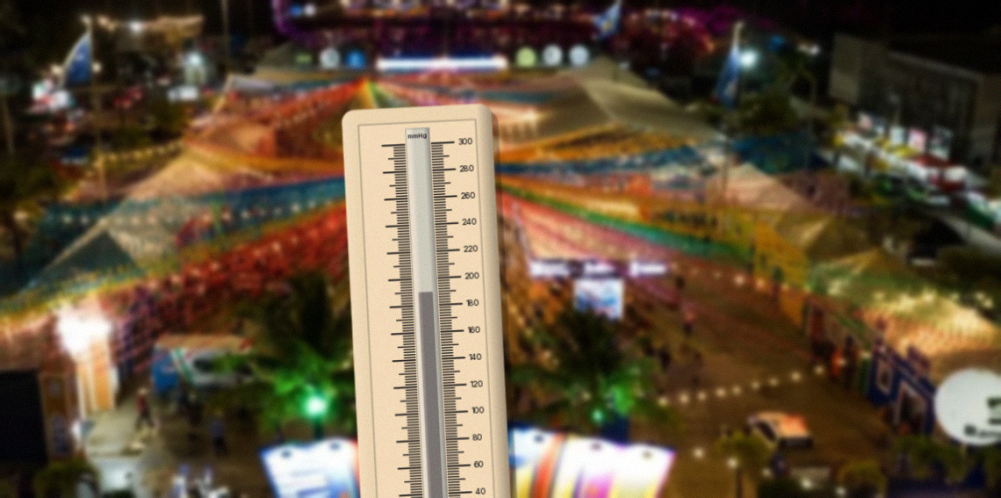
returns 190,mmHg
